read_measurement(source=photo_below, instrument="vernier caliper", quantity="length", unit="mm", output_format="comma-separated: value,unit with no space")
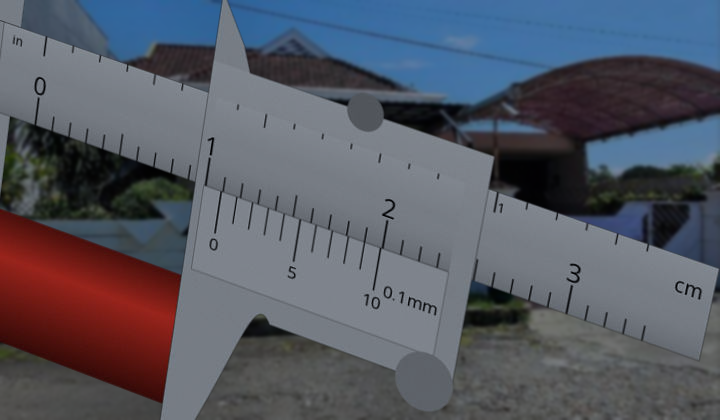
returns 10.9,mm
